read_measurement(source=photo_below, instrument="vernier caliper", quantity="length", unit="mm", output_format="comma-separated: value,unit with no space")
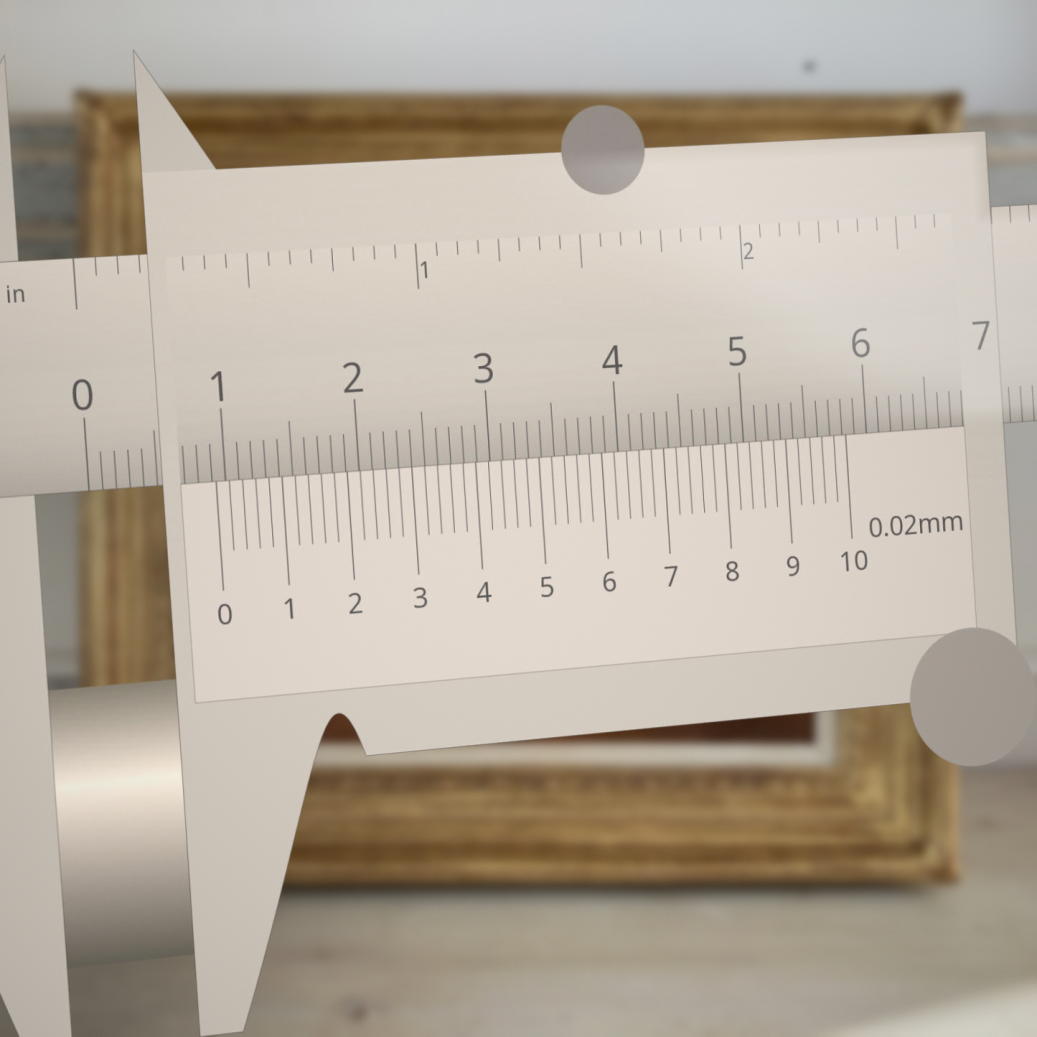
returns 9.3,mm
